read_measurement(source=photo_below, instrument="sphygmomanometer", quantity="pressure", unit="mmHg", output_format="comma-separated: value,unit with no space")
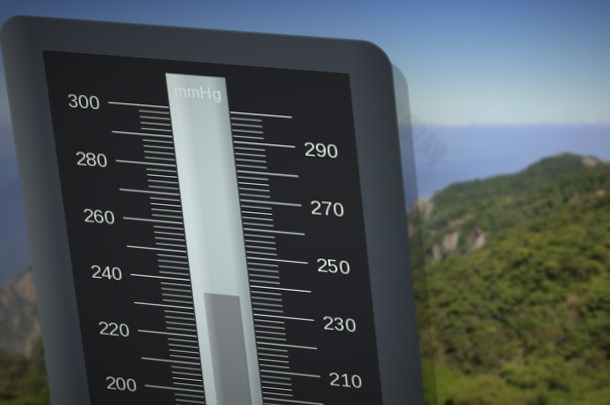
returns 236,mmHg
